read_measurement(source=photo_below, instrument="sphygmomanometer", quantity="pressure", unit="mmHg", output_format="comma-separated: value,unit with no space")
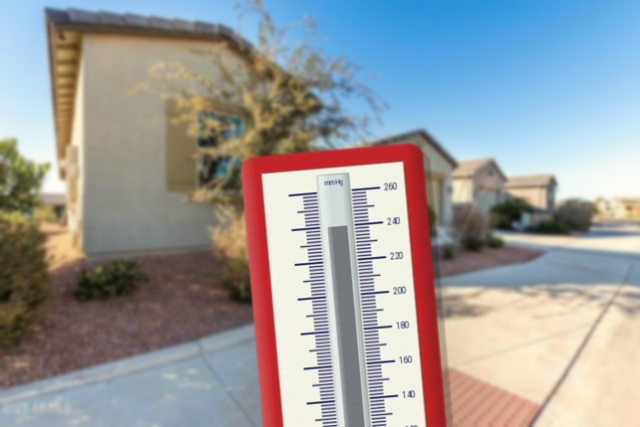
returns 240,mmHg
